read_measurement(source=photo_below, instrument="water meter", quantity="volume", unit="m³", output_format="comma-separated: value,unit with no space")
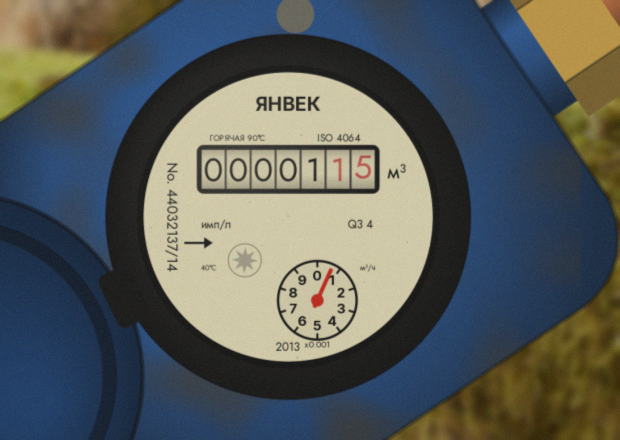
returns 1.150,m³
